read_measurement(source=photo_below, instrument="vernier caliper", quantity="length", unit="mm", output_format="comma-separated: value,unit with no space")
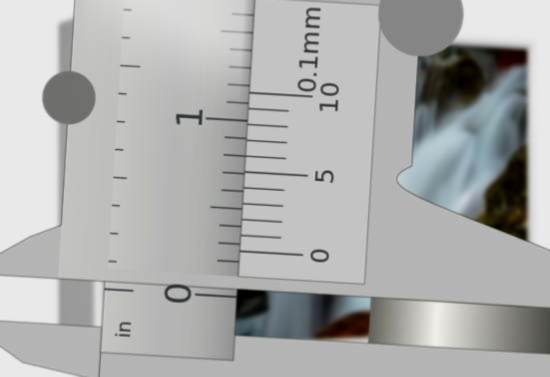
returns 2.6,mm
